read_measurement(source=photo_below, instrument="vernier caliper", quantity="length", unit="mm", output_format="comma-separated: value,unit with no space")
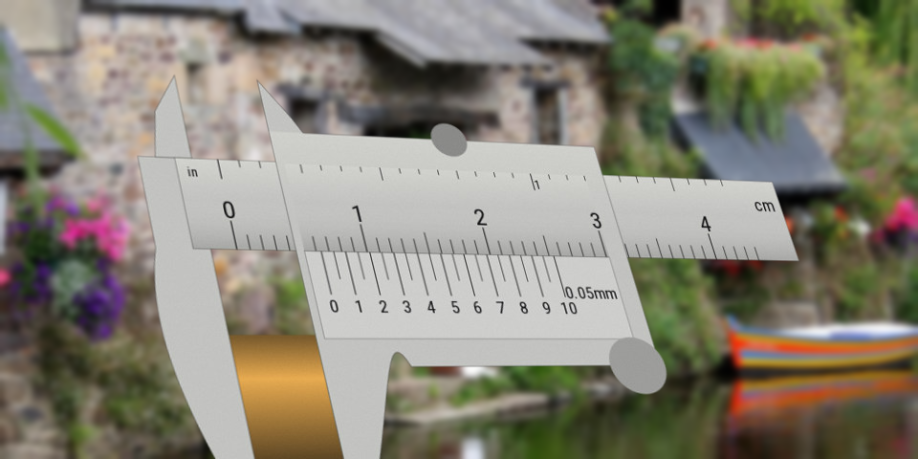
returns 6.4,mm
